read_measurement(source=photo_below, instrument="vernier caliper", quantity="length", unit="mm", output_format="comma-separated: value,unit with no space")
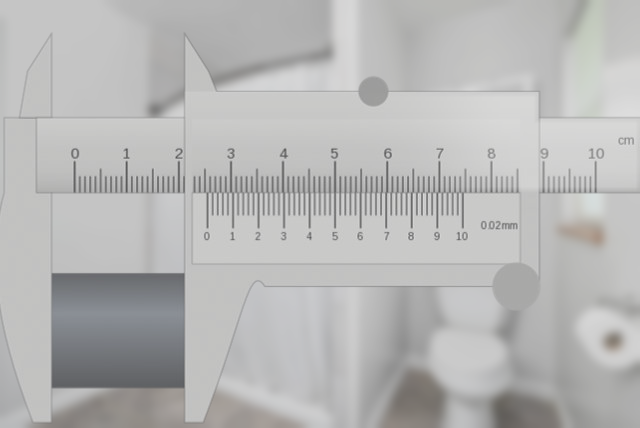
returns 25.5,mm
